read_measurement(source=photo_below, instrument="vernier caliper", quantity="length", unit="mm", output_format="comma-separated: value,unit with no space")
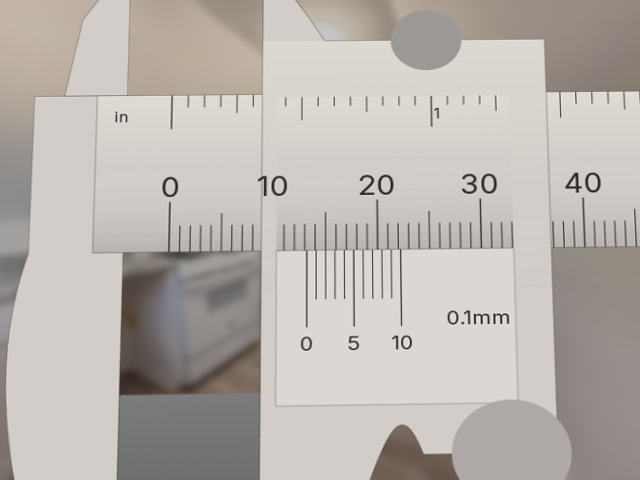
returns 13.2,mm
